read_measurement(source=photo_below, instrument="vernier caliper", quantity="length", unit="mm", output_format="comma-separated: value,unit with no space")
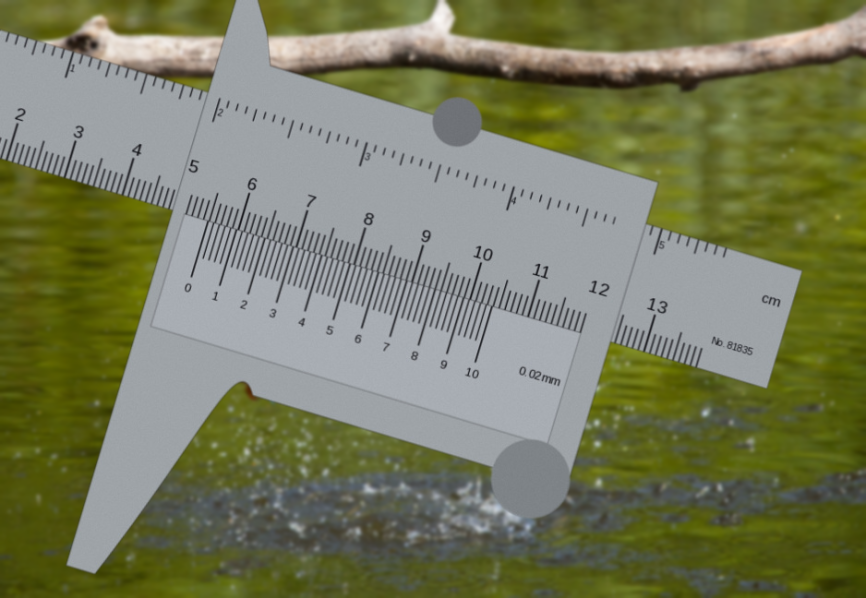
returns 54.8,mm
